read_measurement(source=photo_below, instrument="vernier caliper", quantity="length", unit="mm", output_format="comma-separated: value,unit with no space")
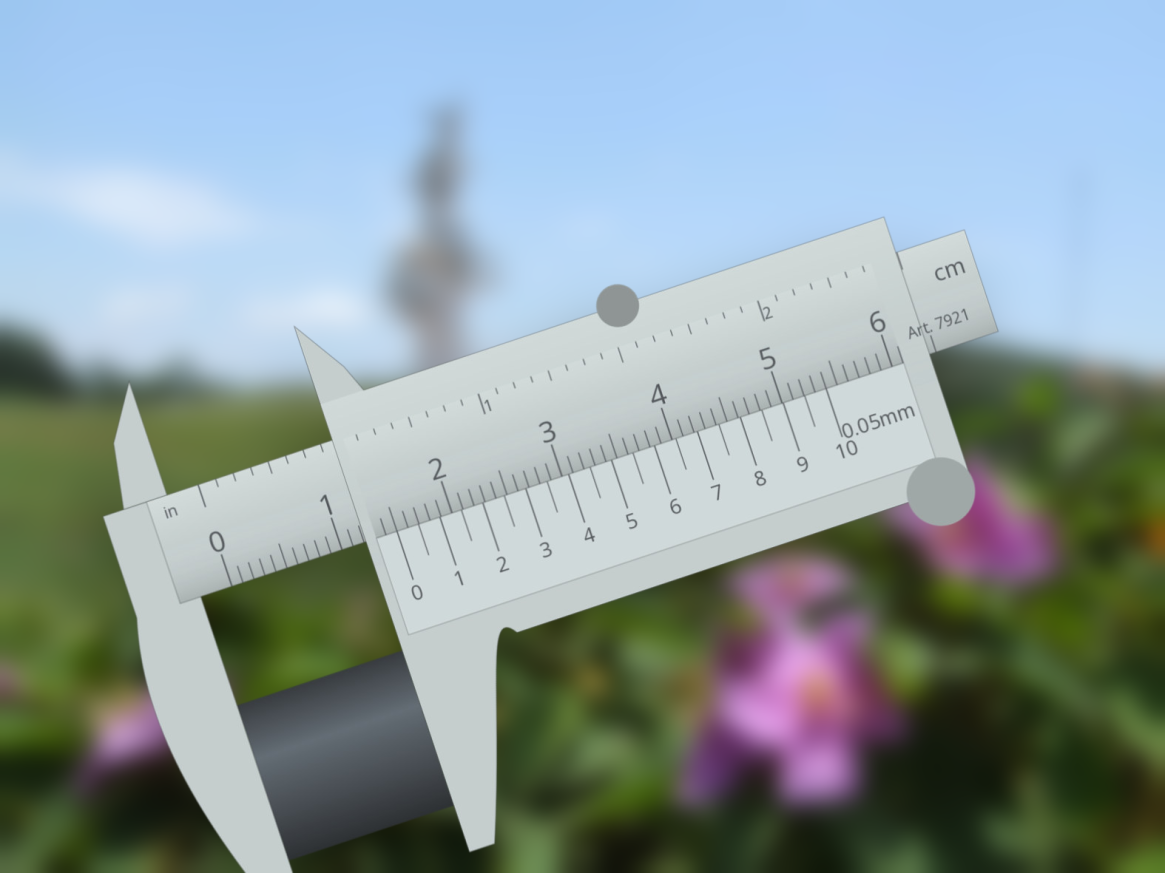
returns 15.0,mm
